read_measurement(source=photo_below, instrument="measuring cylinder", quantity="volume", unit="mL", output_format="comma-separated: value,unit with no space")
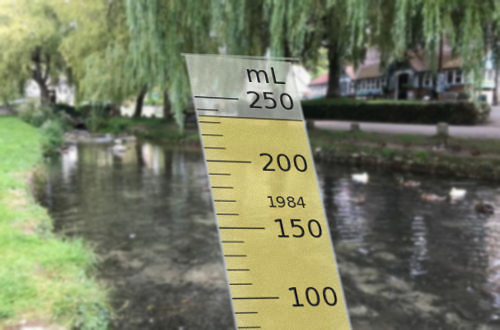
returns 235,mL
